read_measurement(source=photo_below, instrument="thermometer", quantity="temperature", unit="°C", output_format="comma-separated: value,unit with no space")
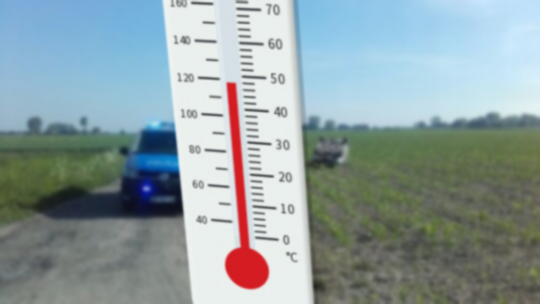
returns 48,°C
